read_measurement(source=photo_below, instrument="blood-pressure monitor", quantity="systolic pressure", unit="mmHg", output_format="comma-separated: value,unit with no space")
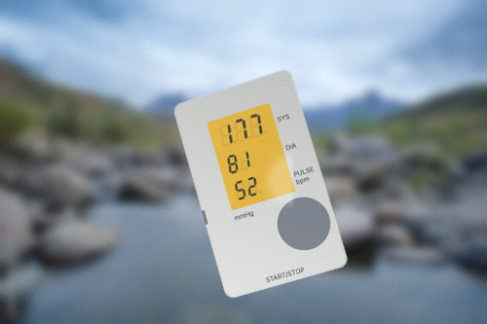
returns 177,mmHg
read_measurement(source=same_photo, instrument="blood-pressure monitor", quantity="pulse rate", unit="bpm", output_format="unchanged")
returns 52,bpm
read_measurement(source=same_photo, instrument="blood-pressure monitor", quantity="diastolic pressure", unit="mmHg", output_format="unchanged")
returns 81,mmHg
